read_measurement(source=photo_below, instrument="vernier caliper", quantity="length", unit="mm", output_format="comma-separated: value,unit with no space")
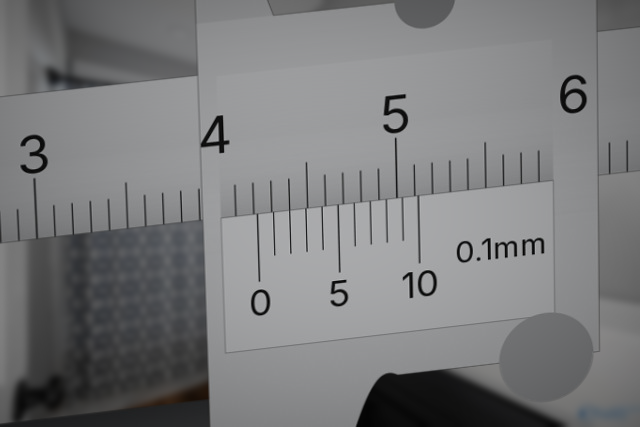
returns 42.2,mm
